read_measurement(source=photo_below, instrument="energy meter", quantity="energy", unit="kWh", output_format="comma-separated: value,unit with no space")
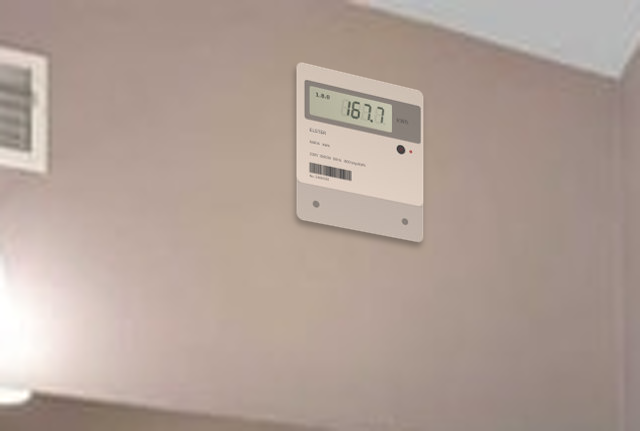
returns 167.7,kWh
